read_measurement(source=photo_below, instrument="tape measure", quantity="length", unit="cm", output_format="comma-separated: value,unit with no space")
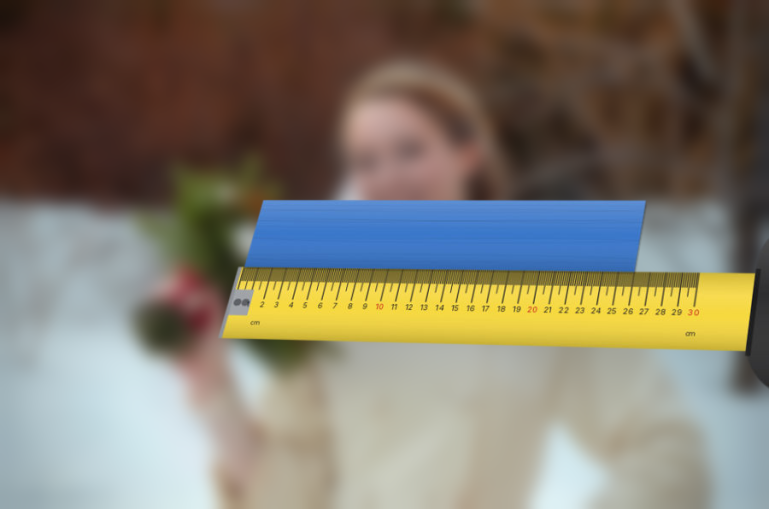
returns 26,cm
